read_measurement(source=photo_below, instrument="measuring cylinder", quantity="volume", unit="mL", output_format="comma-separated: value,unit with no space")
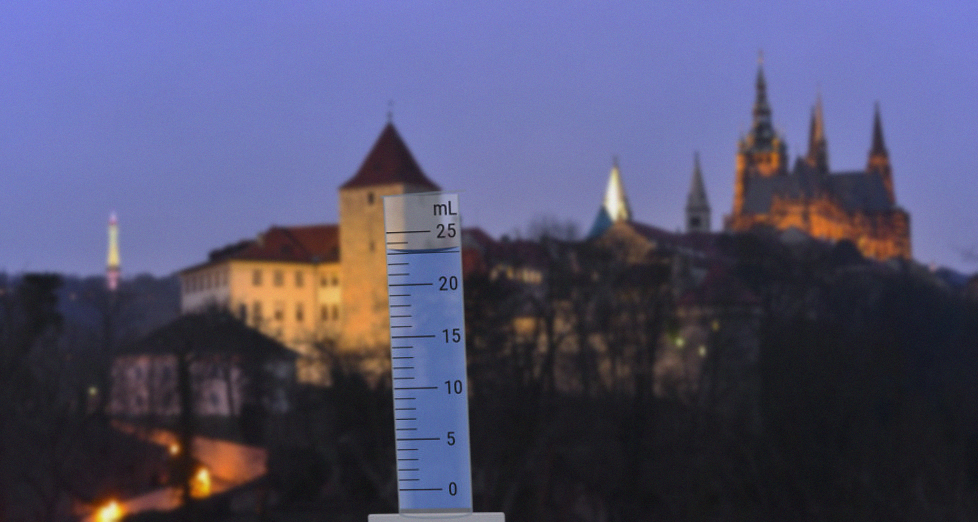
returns 23,mL
